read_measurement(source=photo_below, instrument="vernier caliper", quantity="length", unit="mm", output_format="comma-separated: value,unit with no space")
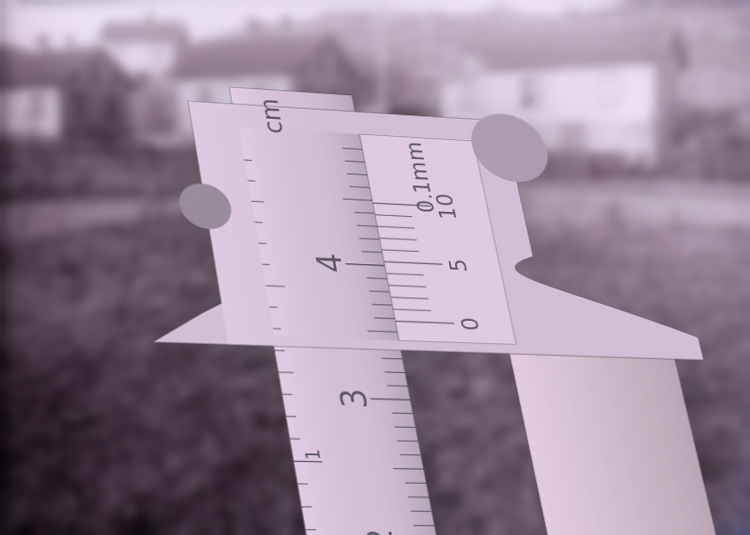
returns 35.8,mm
